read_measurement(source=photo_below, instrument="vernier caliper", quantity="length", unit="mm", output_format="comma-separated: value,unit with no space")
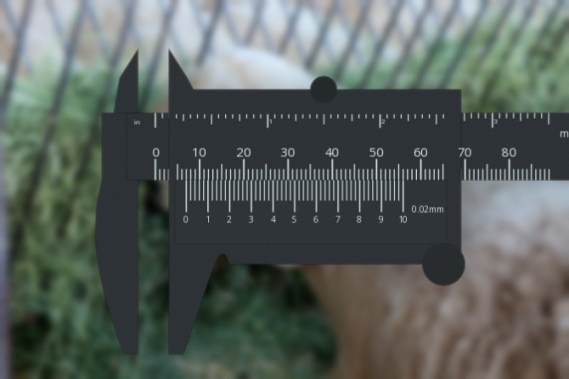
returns 7.0,mm
